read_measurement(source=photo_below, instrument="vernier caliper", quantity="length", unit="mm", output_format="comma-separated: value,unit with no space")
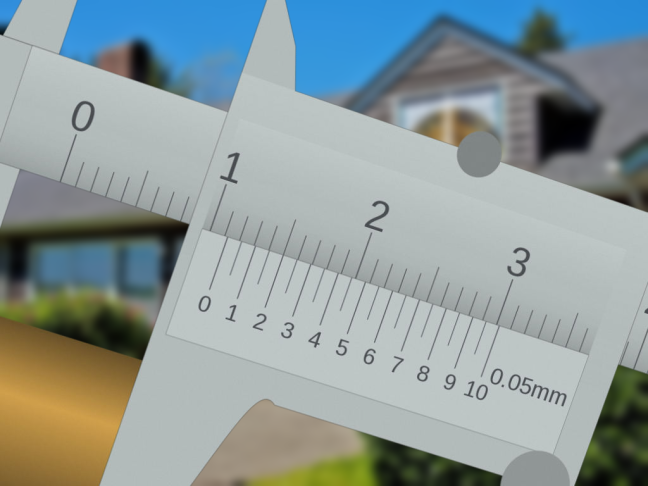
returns 11.2,mm
